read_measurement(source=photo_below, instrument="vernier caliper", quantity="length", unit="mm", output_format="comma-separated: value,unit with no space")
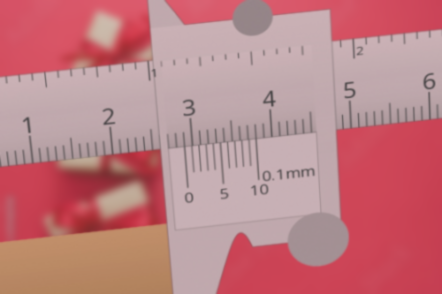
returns 29.0,mm
